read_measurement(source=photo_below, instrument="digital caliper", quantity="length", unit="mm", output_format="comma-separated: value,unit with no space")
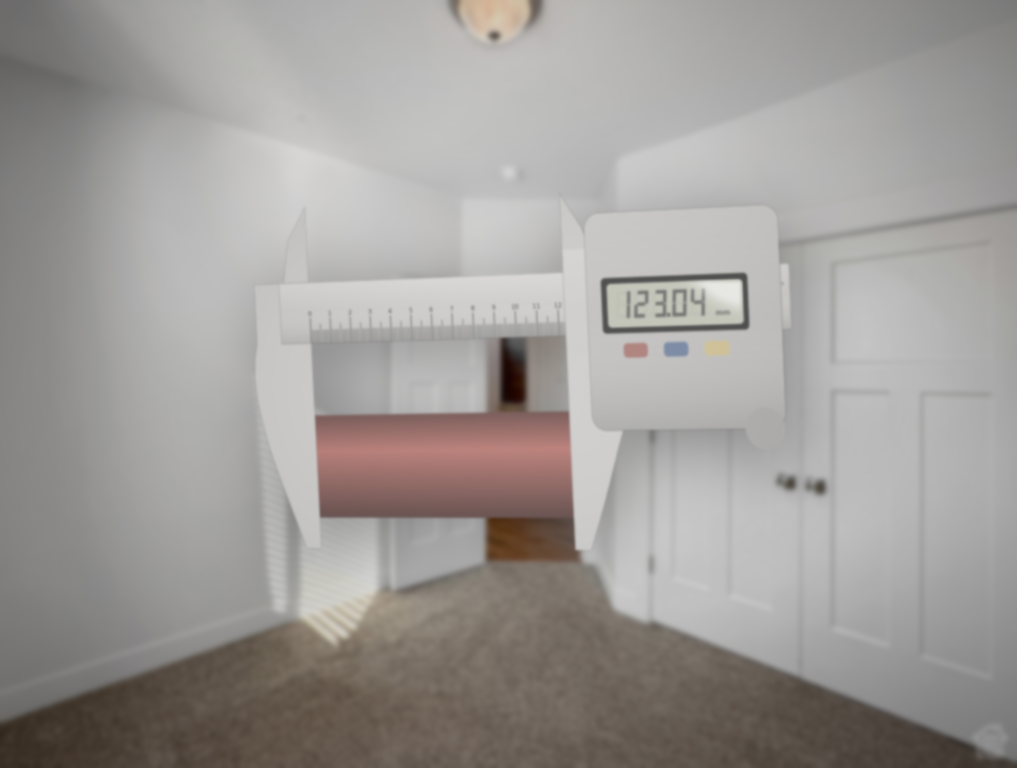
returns 123.04,mm
